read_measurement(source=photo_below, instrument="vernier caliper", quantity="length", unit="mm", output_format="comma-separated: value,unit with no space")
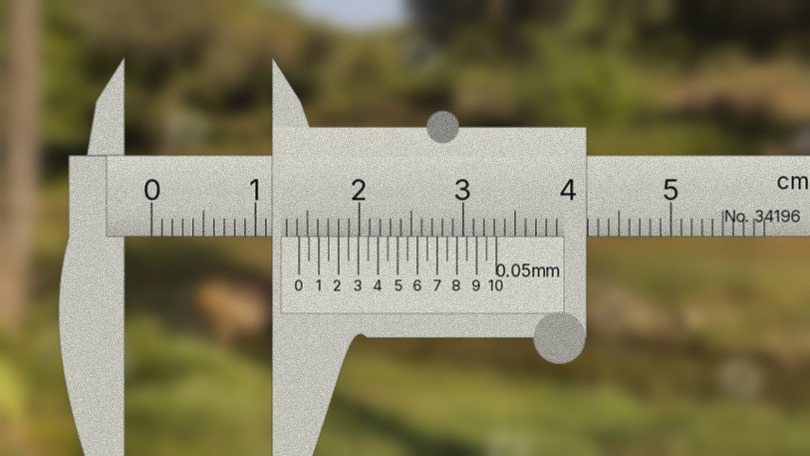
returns 14.2,mm
